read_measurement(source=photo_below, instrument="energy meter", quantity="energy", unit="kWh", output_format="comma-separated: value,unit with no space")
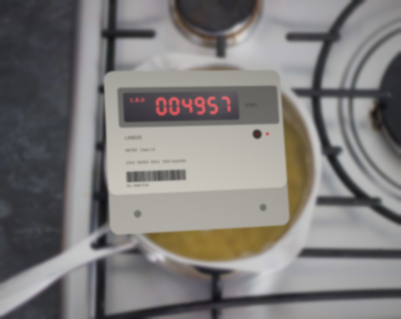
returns 4957,kWh
